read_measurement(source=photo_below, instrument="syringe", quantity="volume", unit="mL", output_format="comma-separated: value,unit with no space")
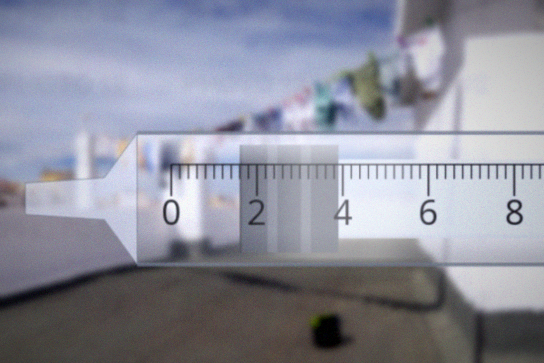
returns 1.6,mL
